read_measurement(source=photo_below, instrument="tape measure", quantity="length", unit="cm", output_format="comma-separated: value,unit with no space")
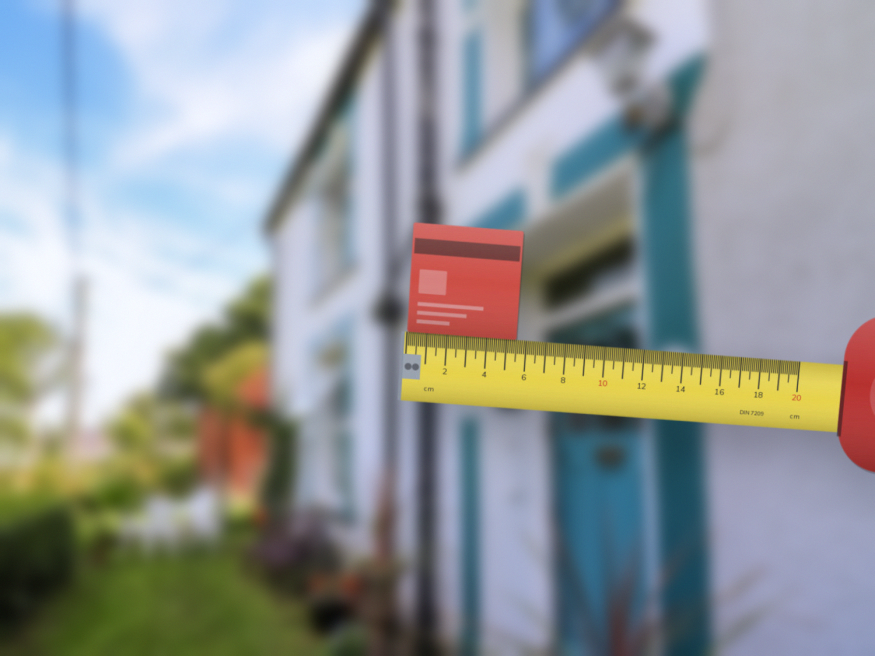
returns 5.5,cm
